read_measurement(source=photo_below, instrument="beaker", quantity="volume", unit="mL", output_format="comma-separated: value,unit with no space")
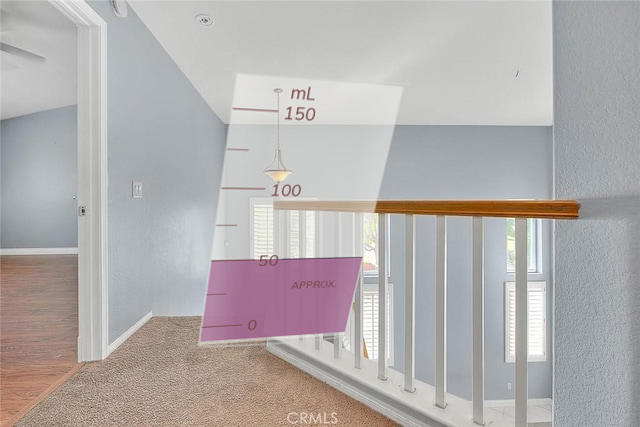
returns 50,mL
